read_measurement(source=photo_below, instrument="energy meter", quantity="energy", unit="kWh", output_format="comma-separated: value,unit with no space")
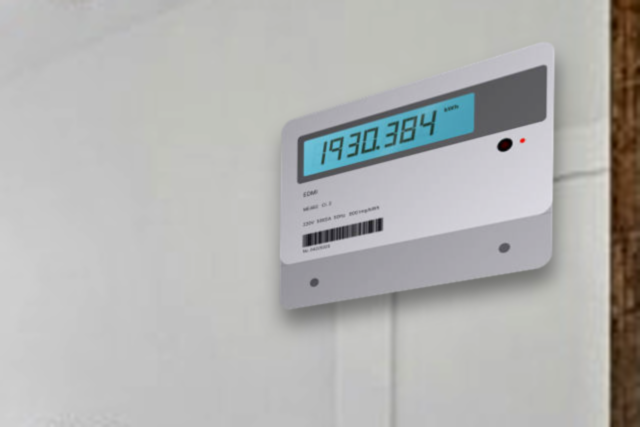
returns 1930.384,kWh
